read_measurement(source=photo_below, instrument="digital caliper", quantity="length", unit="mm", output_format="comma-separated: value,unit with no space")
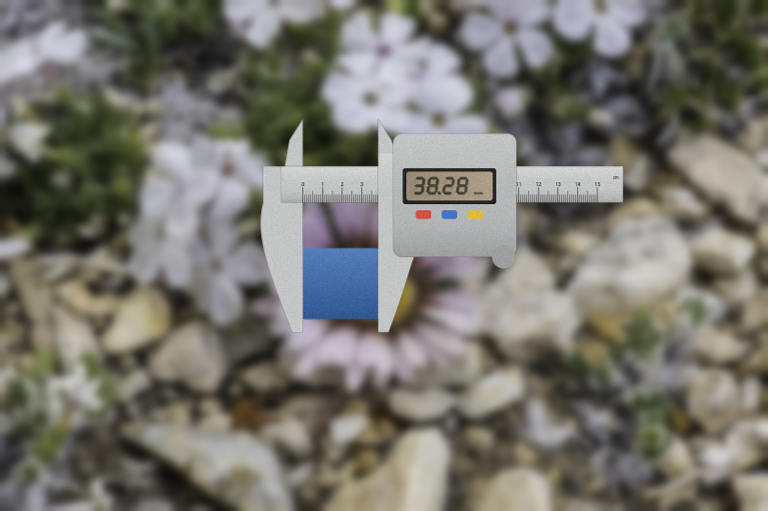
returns 38.28,mm
